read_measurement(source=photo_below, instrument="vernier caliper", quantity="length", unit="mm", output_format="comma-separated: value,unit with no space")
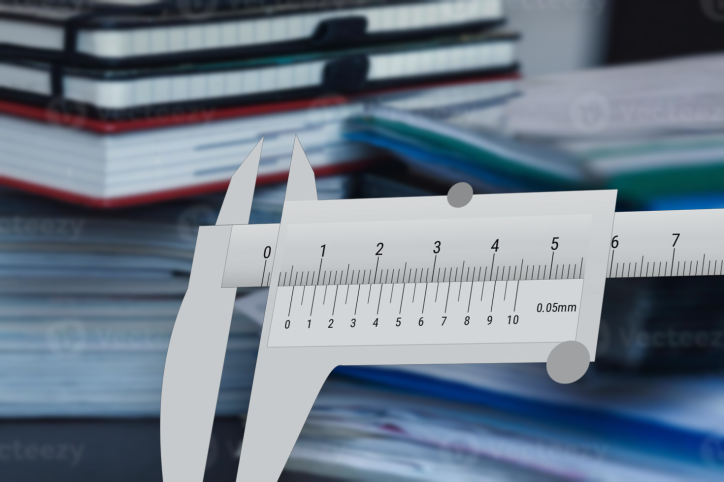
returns 5.8,mm
